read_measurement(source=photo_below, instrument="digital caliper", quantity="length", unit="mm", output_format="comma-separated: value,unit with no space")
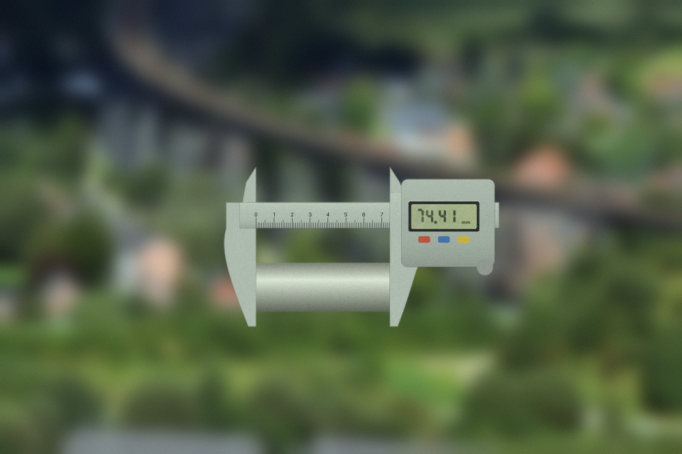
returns 74.41,mm
